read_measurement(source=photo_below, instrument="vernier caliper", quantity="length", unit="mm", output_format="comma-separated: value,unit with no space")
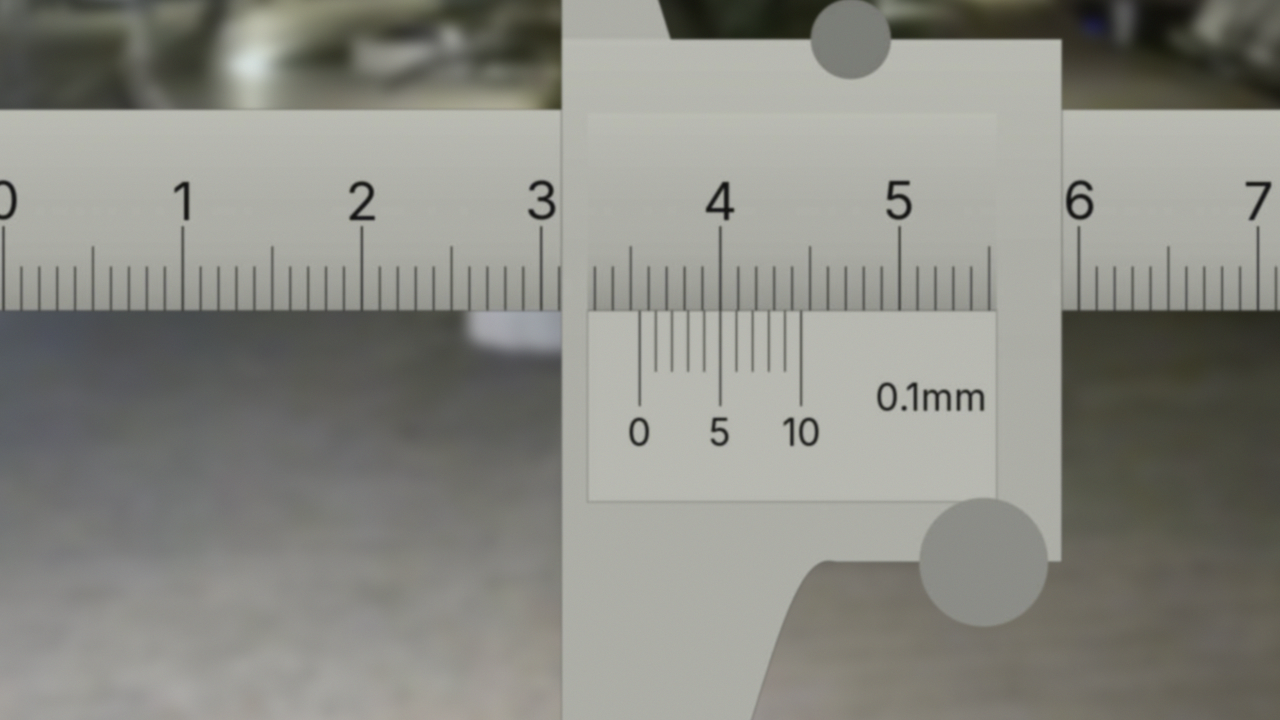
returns 35.5,mm
